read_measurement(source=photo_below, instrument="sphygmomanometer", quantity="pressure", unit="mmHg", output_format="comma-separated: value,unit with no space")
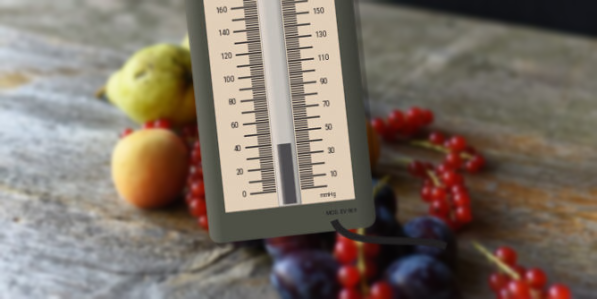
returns 40,mmHg
